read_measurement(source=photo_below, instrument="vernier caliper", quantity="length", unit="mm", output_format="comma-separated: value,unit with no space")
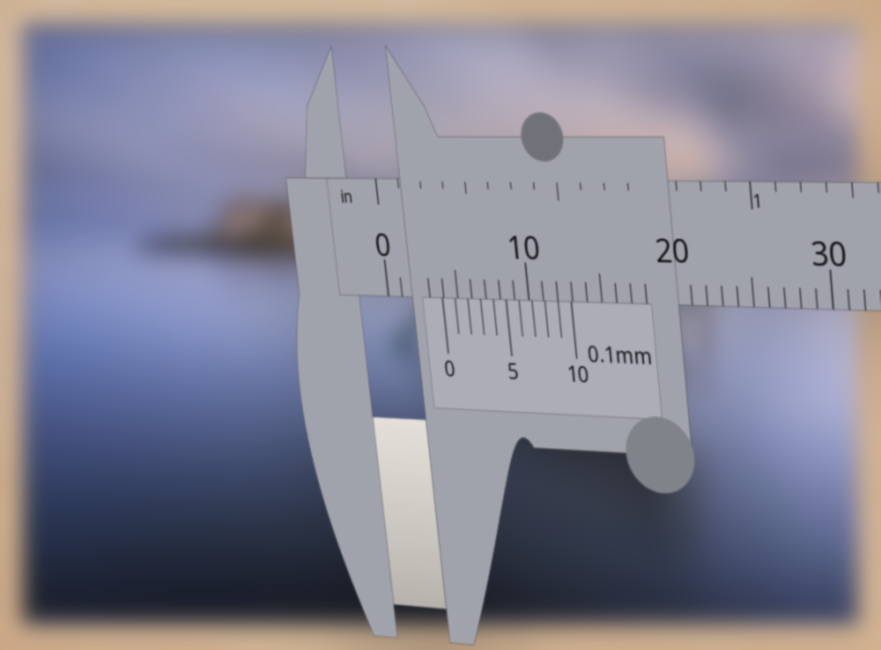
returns 3.9,mm
